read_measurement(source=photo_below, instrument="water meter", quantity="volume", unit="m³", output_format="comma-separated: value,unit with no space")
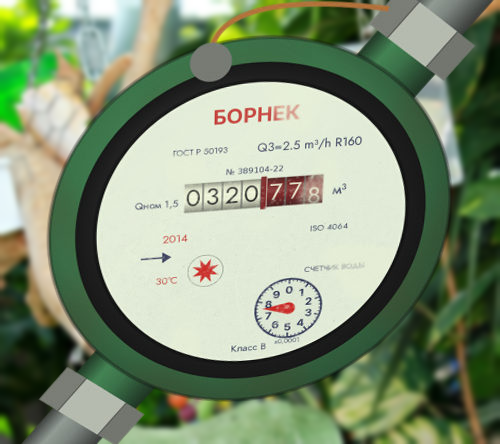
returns 320.7777,m³
